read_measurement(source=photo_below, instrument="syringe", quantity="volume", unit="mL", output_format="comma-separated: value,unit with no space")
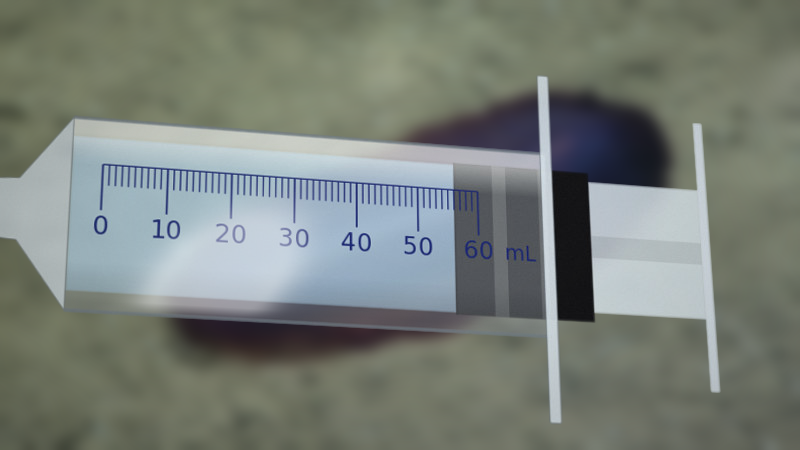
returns 56,mL
